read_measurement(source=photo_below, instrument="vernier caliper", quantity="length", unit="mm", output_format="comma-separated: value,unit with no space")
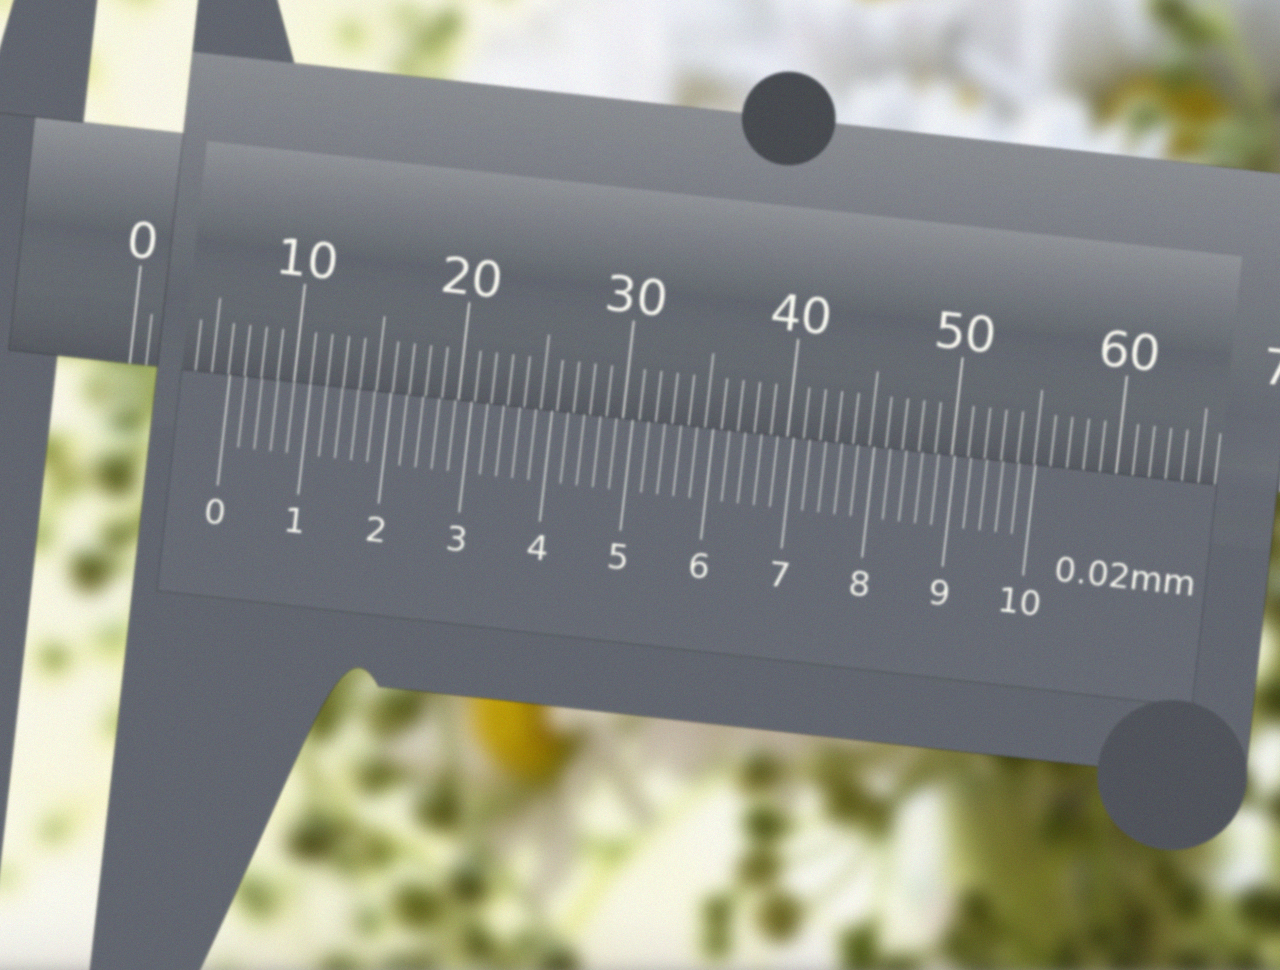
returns 6.1,mm
